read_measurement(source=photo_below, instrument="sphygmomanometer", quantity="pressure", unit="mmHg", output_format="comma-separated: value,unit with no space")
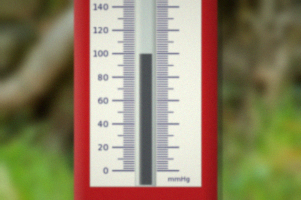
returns 100,mmHg
